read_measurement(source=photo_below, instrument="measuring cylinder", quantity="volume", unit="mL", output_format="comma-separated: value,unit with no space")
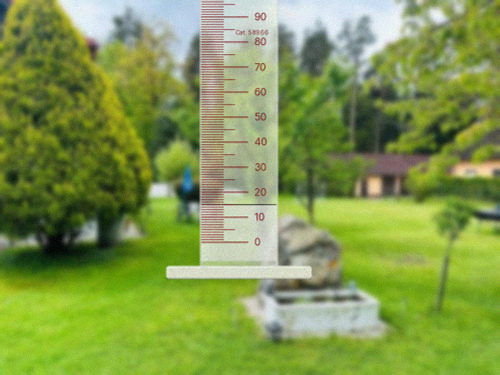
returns 15,mL
